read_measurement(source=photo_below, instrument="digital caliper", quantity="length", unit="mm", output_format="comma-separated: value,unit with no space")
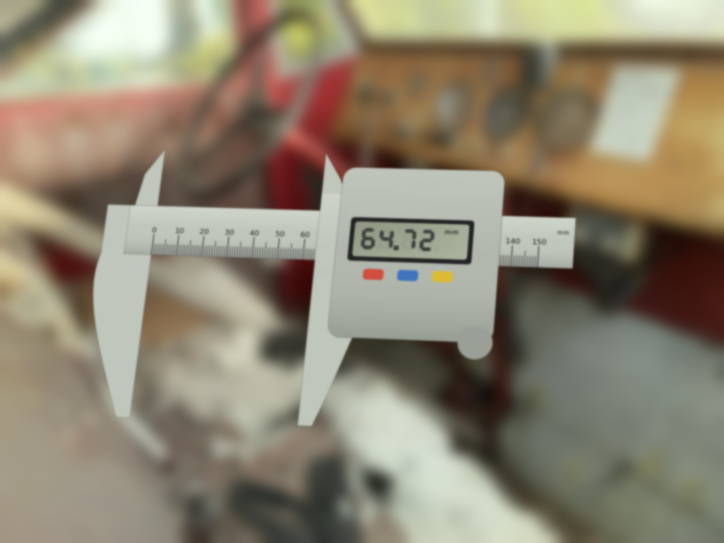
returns 64.72,mm
